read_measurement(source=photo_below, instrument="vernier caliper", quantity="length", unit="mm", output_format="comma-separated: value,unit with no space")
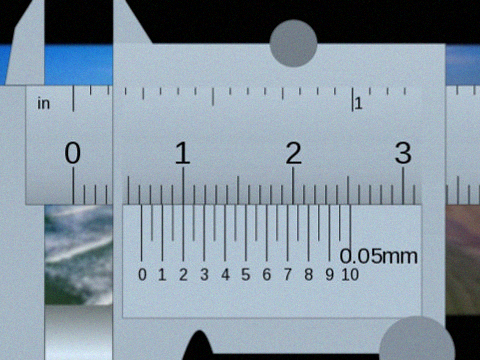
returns 6.2,mm
